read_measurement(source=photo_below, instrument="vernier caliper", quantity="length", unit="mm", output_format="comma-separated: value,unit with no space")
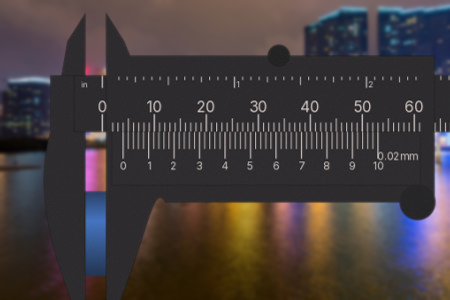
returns 4.0,mm
